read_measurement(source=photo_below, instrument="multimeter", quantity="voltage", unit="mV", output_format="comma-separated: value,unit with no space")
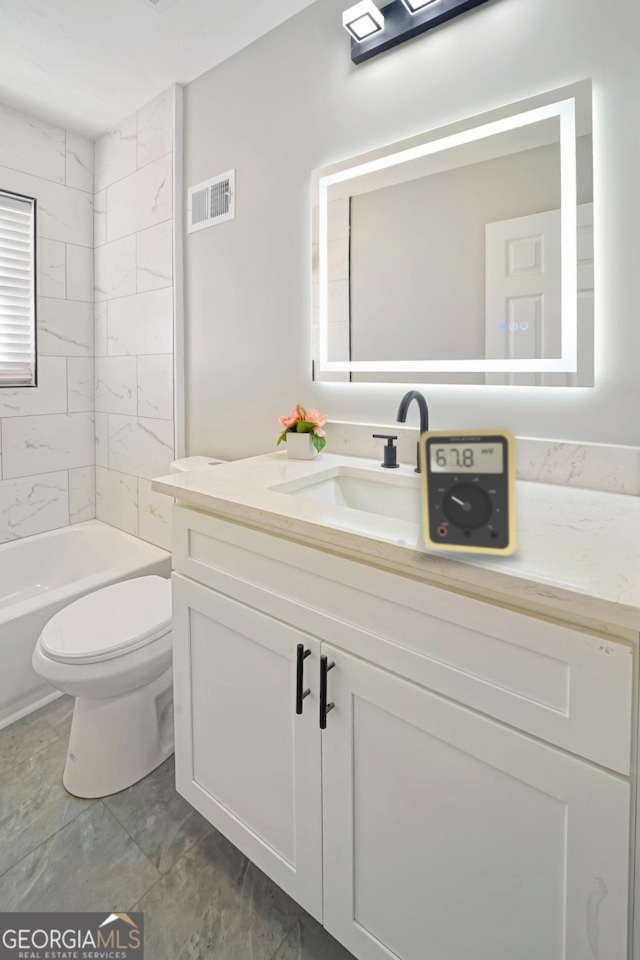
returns 67.8,mV
